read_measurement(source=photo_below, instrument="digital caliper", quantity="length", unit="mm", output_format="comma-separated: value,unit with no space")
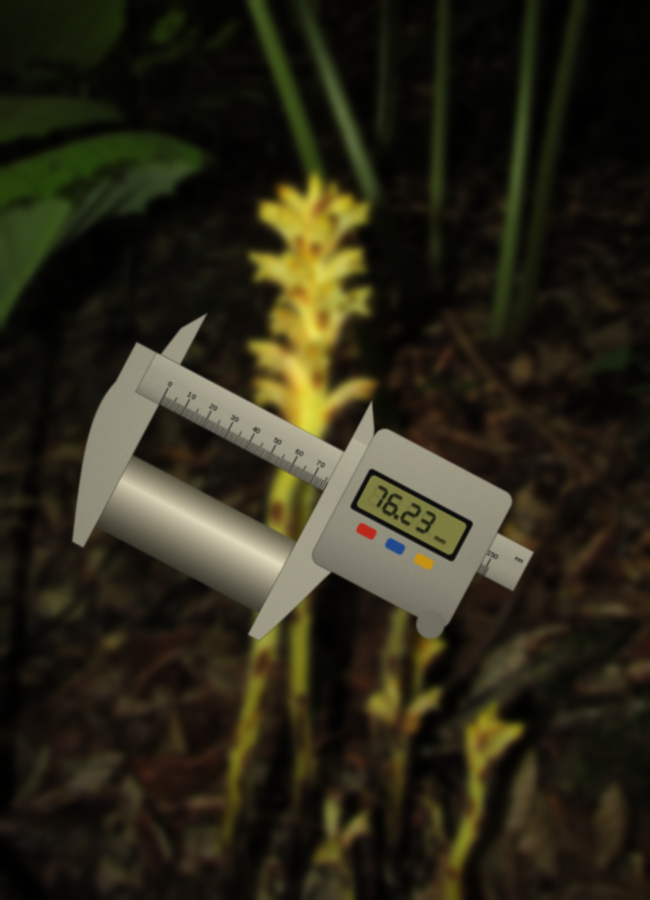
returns 76.23,mm
